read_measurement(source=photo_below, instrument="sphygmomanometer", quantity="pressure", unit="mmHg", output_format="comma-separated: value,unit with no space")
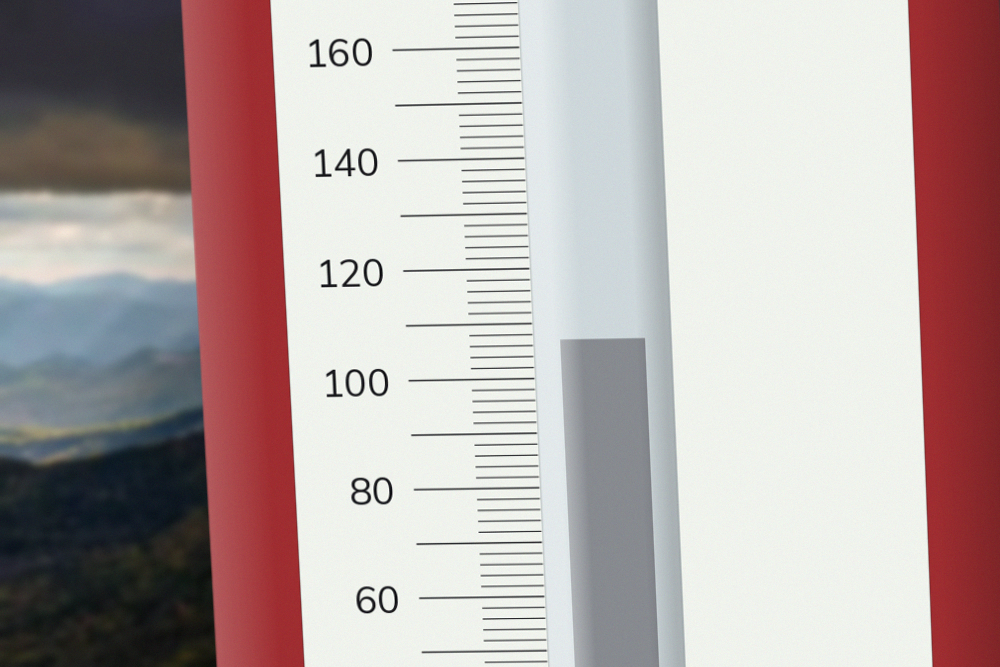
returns 107,mmHg
